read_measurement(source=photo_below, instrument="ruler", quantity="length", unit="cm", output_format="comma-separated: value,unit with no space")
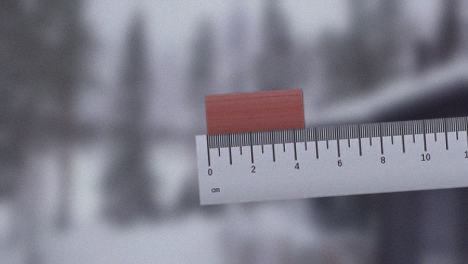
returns 4.5,cm
